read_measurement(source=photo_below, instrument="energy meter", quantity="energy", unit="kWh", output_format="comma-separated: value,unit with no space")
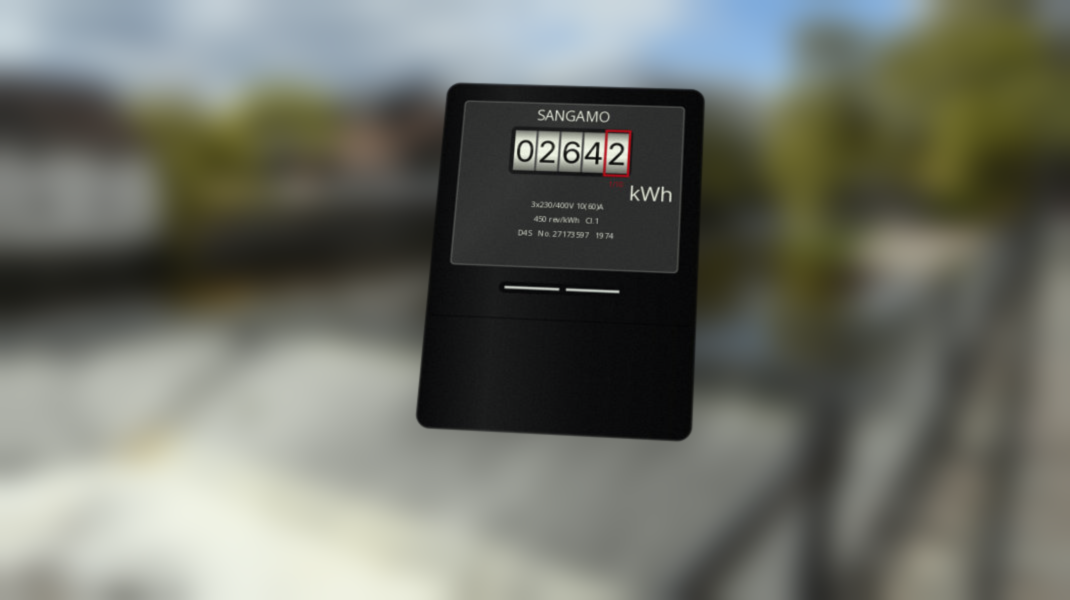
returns 264.2,kWh
